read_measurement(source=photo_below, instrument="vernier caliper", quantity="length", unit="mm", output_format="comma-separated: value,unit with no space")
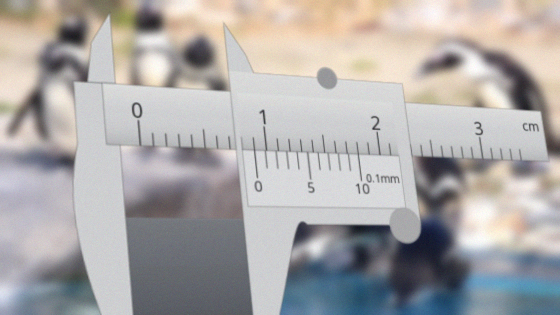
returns 9.0,mm
